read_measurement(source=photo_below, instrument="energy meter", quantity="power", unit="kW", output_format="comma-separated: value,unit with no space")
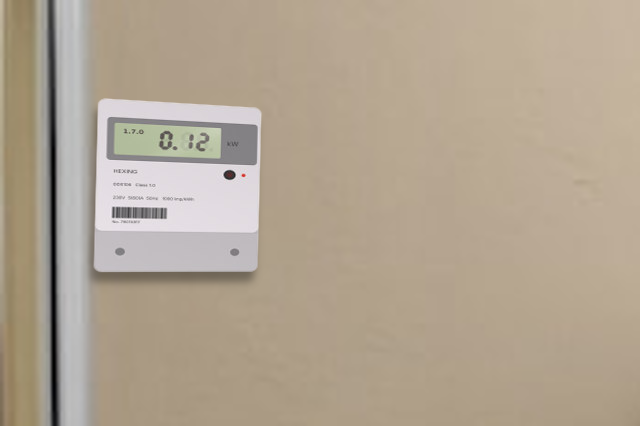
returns 0.12,kW
